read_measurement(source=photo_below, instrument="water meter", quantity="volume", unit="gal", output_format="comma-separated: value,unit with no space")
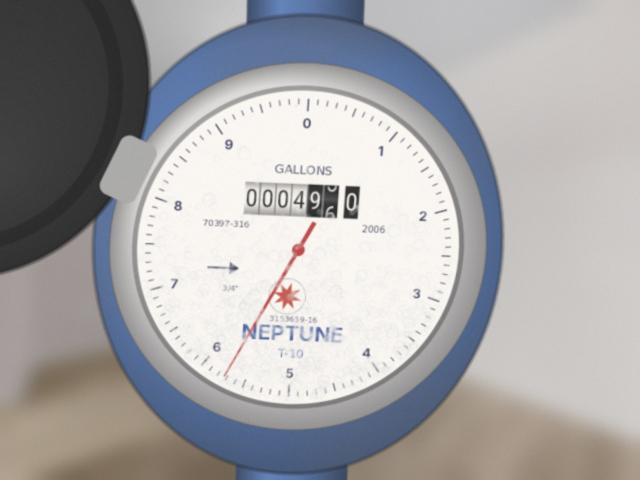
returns 4955.7,gal
